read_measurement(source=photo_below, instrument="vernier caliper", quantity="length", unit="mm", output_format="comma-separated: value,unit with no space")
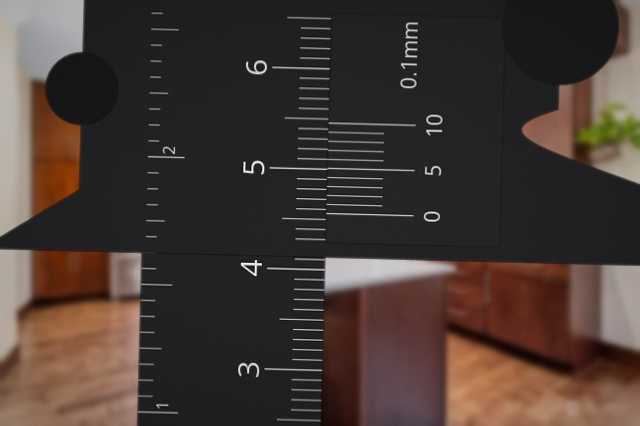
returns 45.6,mm
